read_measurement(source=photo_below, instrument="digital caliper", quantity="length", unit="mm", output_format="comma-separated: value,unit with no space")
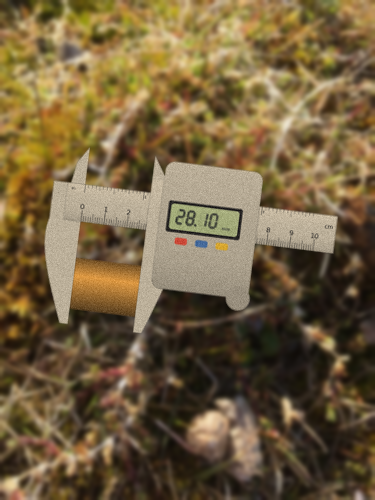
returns 28.10,mm
